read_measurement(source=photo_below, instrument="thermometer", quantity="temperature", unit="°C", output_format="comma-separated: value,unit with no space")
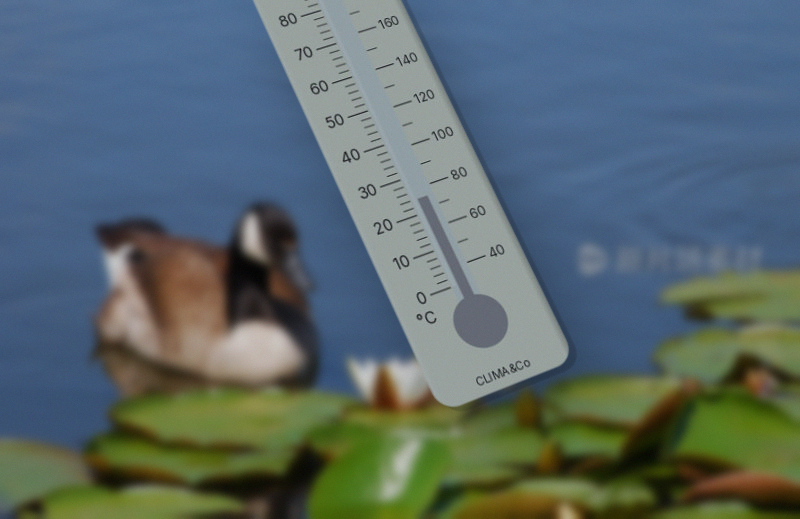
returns 24,°C
